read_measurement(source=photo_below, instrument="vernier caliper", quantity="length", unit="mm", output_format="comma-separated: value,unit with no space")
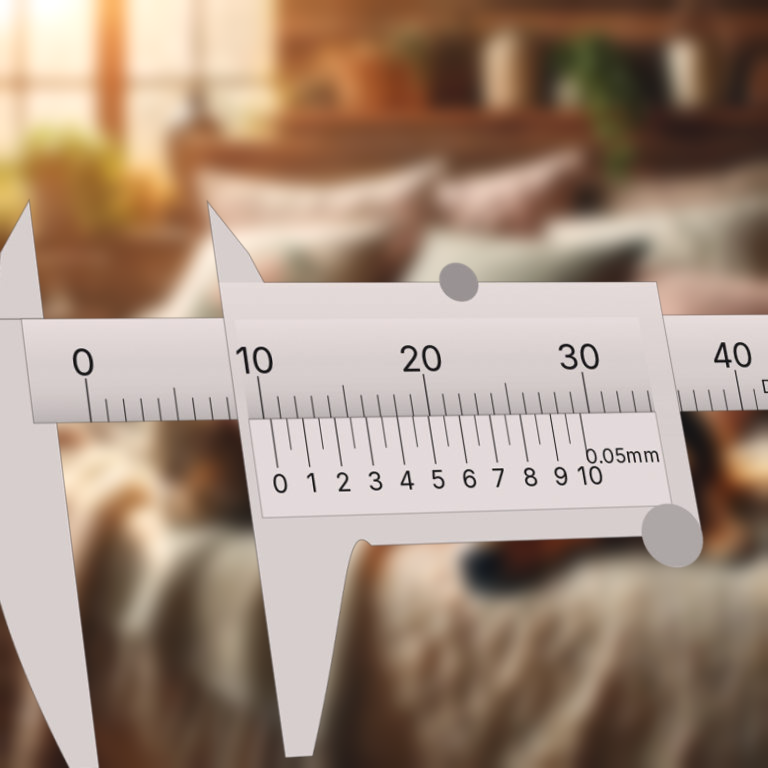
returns 10.4,mm
